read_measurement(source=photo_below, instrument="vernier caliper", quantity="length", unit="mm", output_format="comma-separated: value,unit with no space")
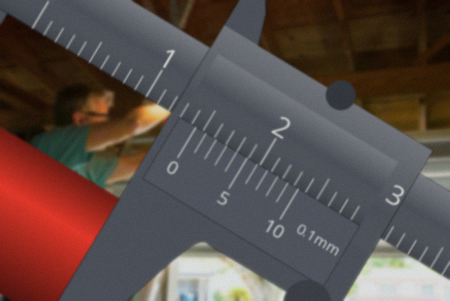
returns 14.4,mm
